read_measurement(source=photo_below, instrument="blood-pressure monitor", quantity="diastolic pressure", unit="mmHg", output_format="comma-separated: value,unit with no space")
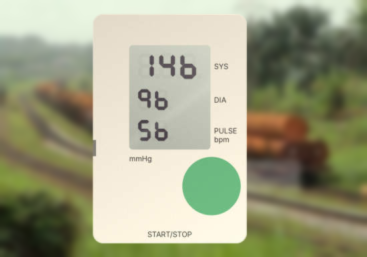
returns 96,mmHg
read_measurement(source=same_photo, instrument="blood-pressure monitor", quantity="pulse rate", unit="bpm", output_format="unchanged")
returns 56,bpm
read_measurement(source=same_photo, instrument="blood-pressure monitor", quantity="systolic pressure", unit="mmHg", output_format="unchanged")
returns 146,mmHg
